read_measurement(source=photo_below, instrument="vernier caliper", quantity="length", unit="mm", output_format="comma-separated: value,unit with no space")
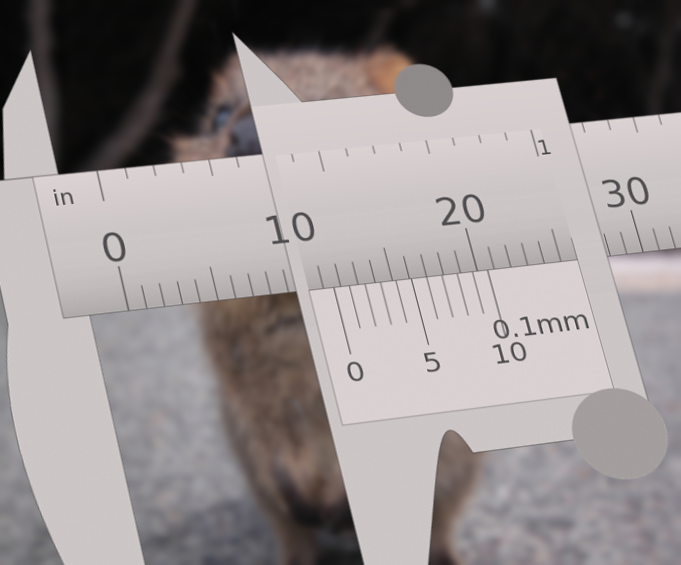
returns 11.6,mm
